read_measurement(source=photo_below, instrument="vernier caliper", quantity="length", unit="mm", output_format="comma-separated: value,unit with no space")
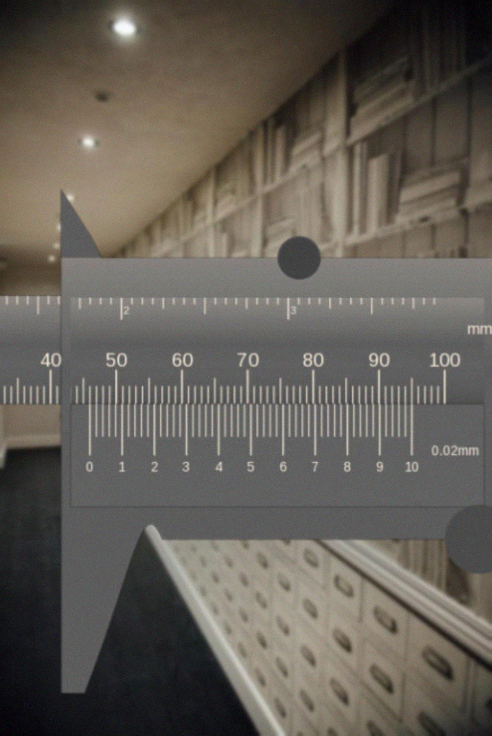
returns 46.0,mm
